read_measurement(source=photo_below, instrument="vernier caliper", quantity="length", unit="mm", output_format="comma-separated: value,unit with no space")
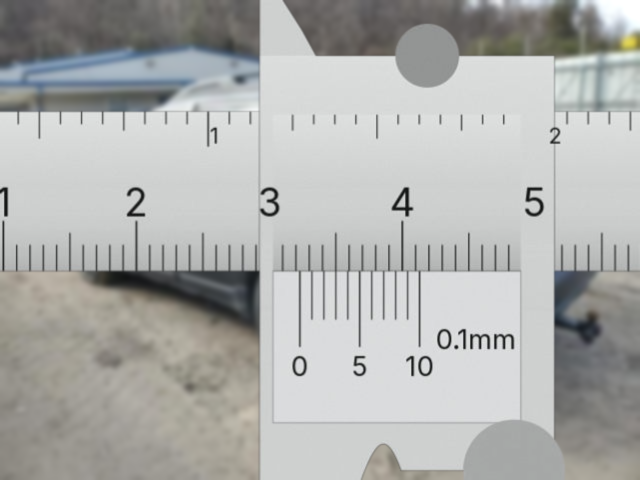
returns 32.3,mm
